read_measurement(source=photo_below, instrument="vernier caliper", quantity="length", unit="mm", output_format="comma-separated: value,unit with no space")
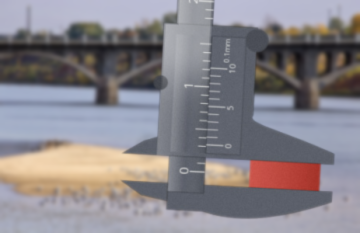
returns 3.2,mm
